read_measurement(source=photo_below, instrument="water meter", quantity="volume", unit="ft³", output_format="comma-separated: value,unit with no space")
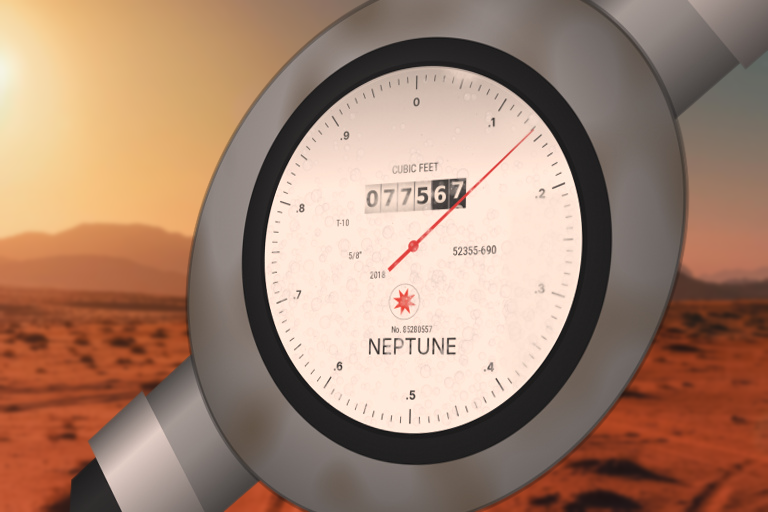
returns 77567.14,ft³
